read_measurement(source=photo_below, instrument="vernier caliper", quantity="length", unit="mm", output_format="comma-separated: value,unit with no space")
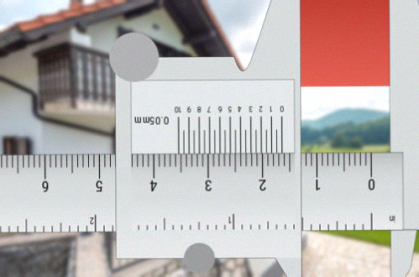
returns 16.4,mm
